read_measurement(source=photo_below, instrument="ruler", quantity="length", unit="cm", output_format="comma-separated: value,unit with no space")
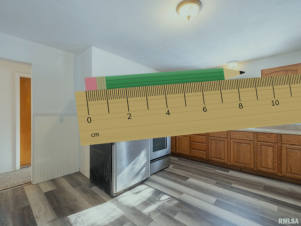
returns 8.5,cm
